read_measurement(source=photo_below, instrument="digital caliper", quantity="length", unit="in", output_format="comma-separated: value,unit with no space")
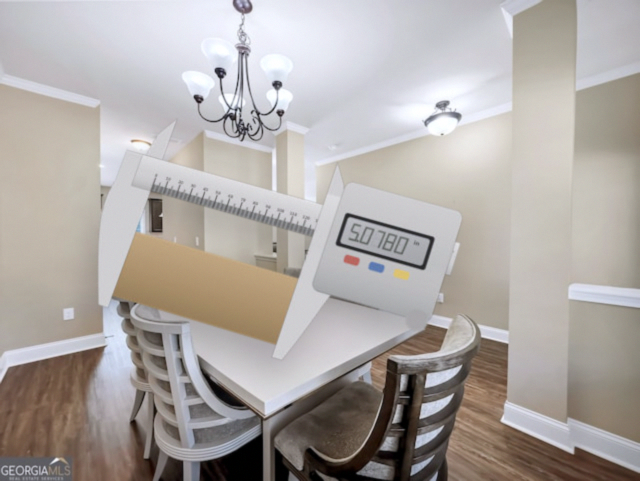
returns 5.0780,in
